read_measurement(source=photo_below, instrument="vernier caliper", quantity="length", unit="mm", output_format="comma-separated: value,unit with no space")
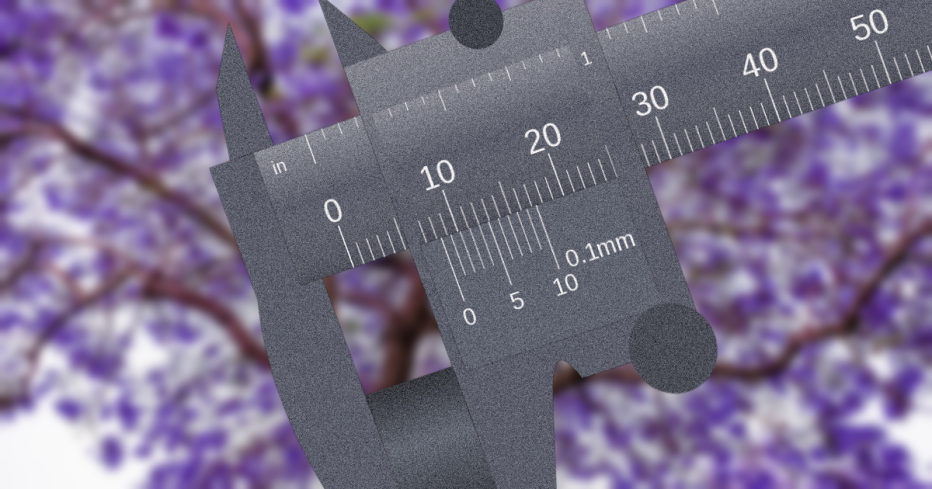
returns 8.4,mm
